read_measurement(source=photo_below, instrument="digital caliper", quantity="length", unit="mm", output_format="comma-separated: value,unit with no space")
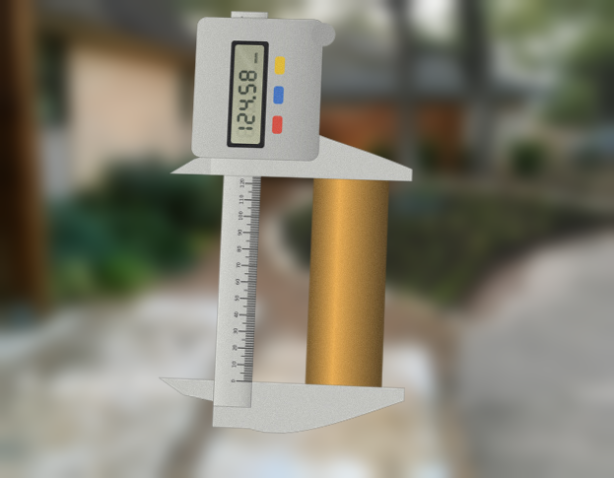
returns 124.58,mm
